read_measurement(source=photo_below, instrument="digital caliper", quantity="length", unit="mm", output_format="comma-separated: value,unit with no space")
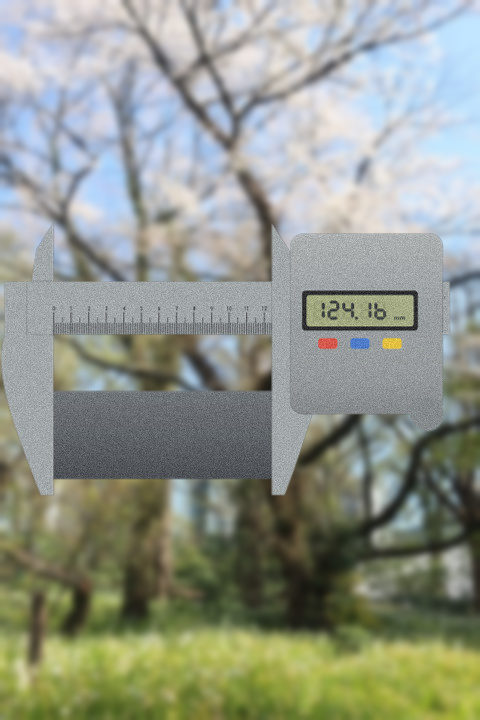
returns 124.16,mm
